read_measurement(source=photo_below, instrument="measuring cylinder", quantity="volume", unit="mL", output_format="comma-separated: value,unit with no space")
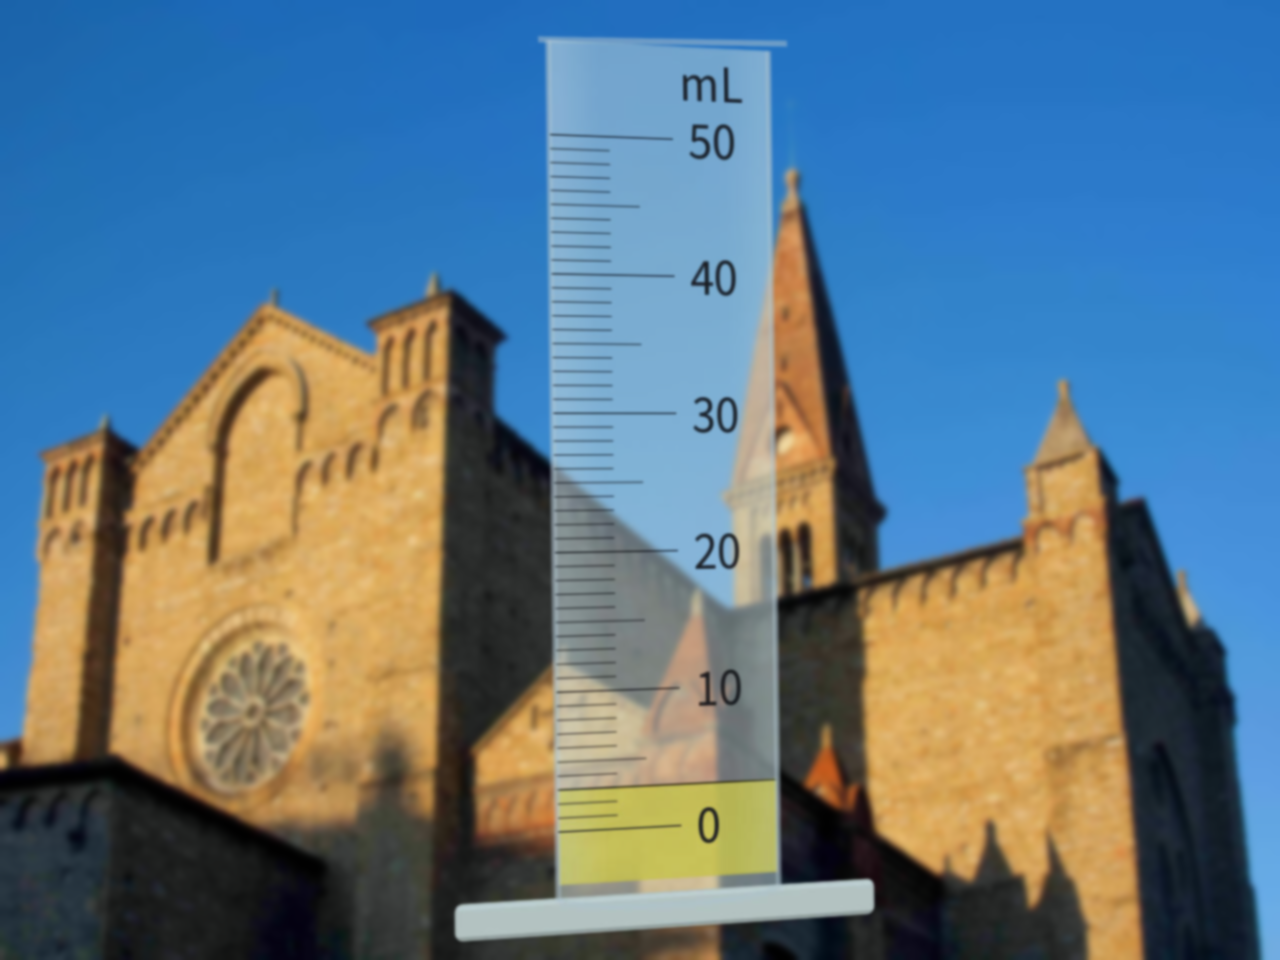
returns 3,mL
